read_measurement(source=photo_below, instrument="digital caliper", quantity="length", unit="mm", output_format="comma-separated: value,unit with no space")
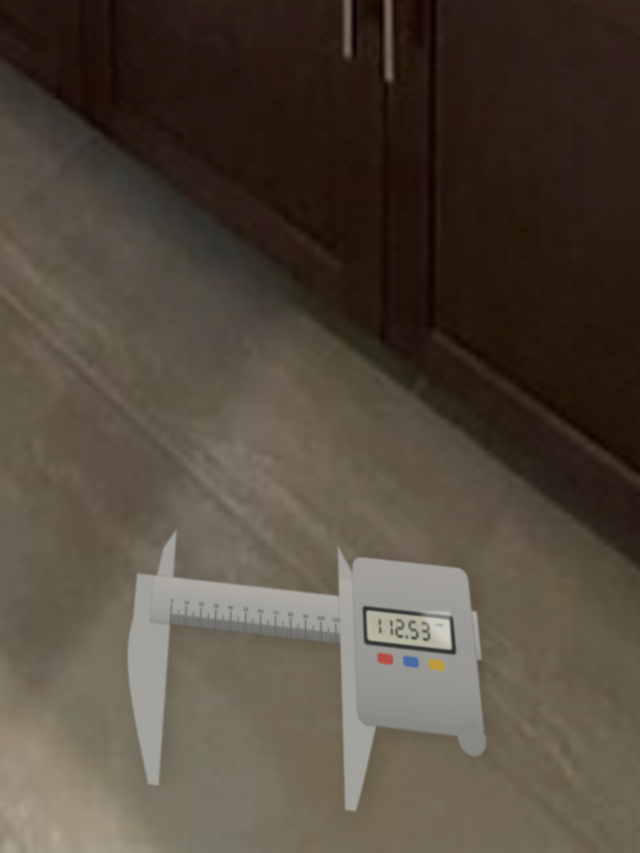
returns 112.53,mm
